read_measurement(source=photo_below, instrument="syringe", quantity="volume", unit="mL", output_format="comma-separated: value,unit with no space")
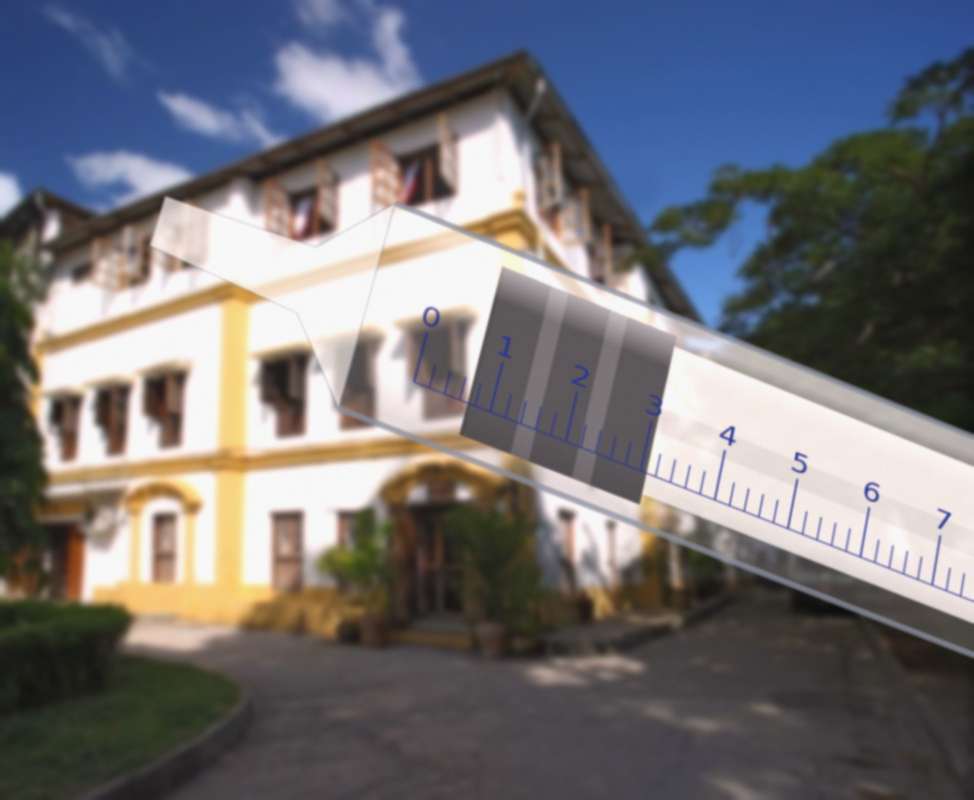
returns 0.7,mL
